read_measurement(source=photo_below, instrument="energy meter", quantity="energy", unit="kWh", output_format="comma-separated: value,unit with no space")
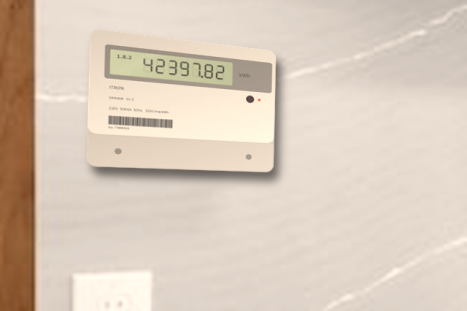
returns 42397.82,kWh
